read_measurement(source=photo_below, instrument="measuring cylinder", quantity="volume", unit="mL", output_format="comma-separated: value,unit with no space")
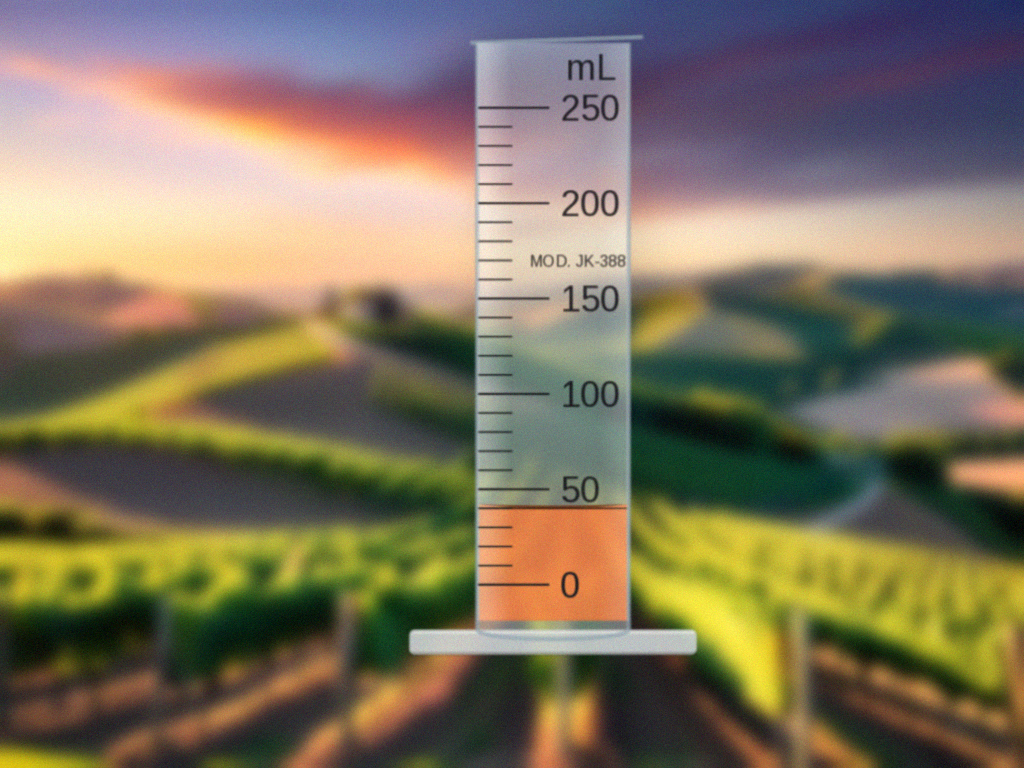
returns 40,mL
